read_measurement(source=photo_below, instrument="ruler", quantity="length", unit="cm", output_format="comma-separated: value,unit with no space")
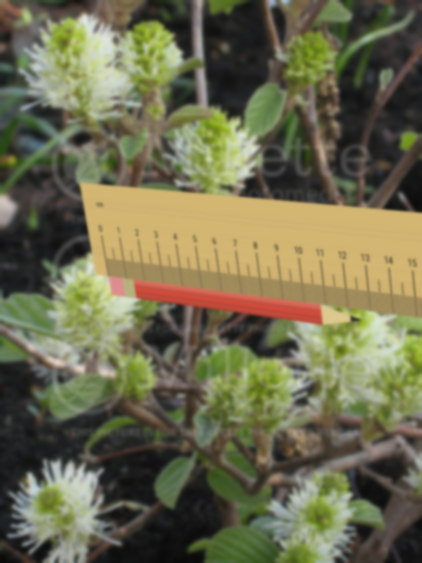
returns 12.5,cm
